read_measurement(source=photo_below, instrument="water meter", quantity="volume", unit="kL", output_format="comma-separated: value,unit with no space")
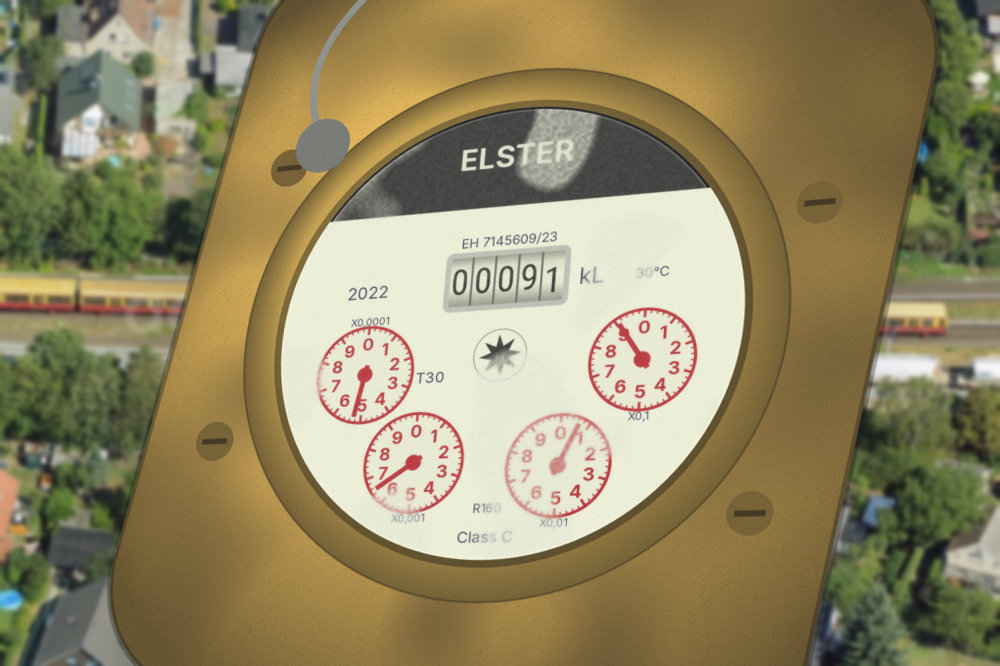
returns 90.9065,kL
